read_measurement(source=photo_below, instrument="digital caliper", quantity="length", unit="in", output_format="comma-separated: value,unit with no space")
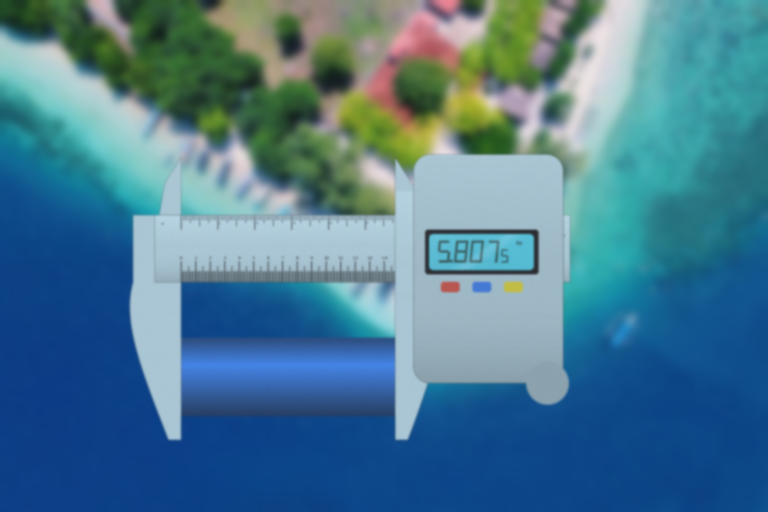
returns 5.8075,in
